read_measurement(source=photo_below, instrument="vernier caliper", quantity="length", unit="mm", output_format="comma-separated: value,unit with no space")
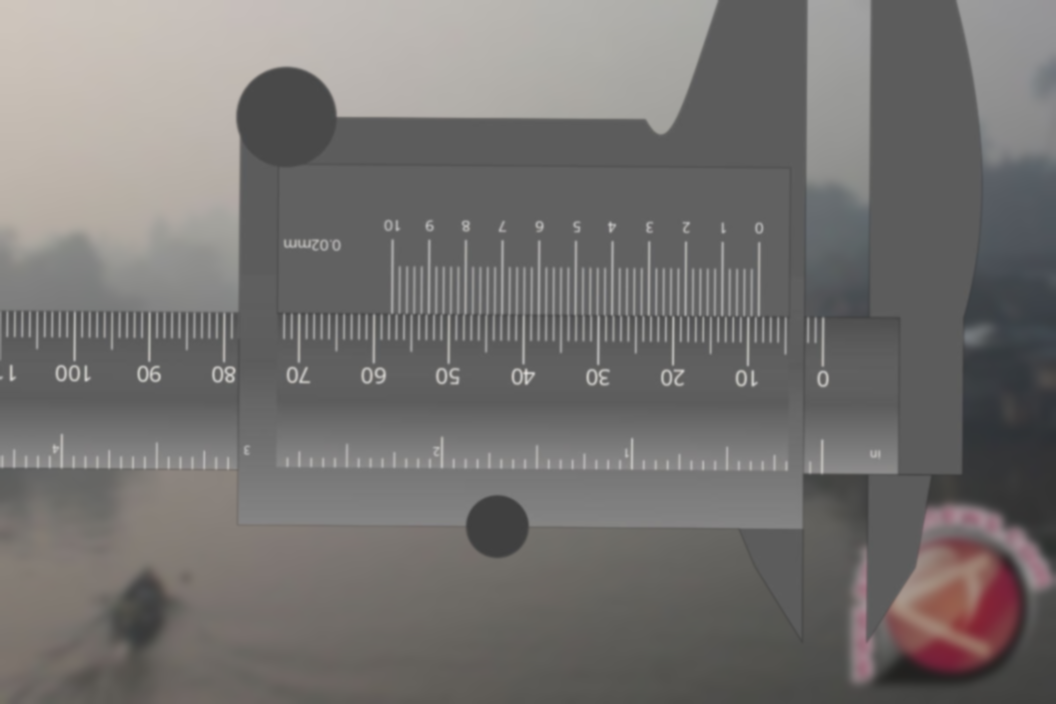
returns 8.6,mm
